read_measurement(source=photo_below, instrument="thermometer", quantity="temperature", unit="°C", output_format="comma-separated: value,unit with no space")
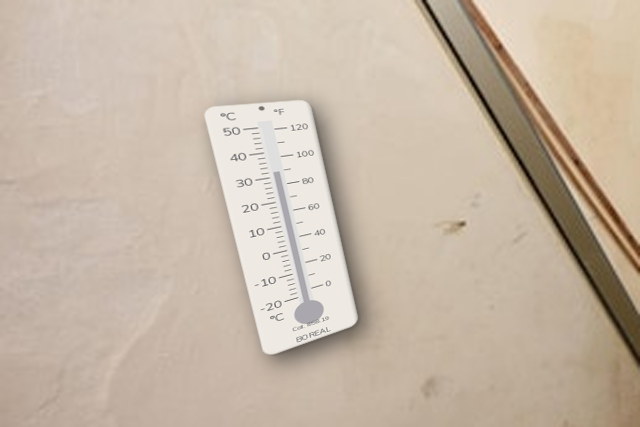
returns 32,°C
